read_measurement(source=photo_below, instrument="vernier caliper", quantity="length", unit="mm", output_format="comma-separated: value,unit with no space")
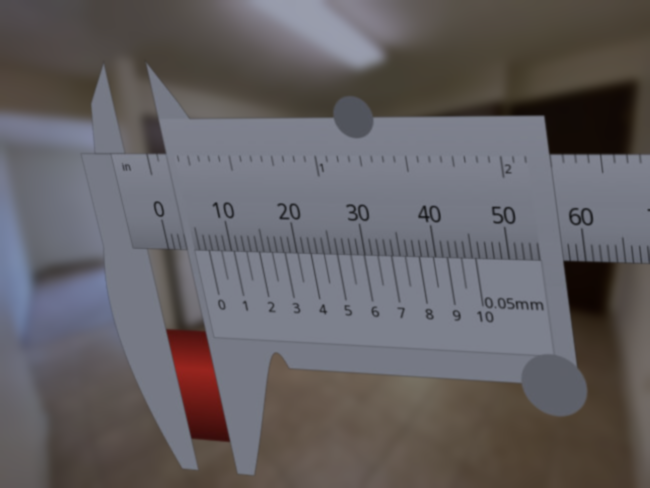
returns 6.5,mm
